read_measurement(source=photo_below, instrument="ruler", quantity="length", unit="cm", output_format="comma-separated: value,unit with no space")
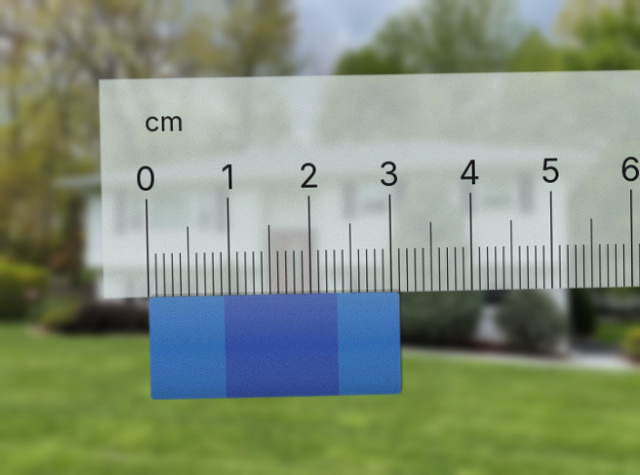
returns 3.1,cm
